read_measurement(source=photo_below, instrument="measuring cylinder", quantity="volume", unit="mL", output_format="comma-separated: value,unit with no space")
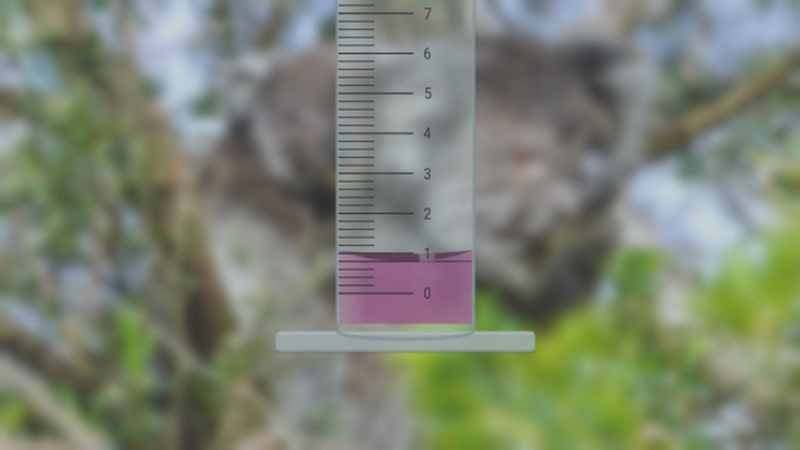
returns 0.8,mL
